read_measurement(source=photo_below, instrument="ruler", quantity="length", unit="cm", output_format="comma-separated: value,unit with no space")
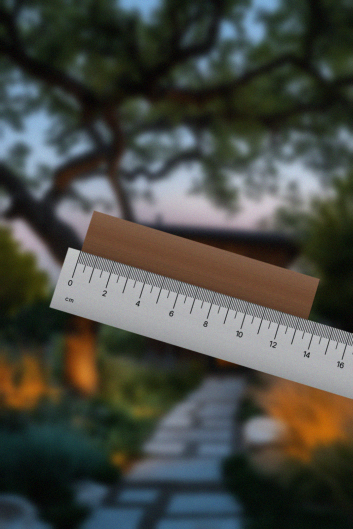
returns 13.5,cm
